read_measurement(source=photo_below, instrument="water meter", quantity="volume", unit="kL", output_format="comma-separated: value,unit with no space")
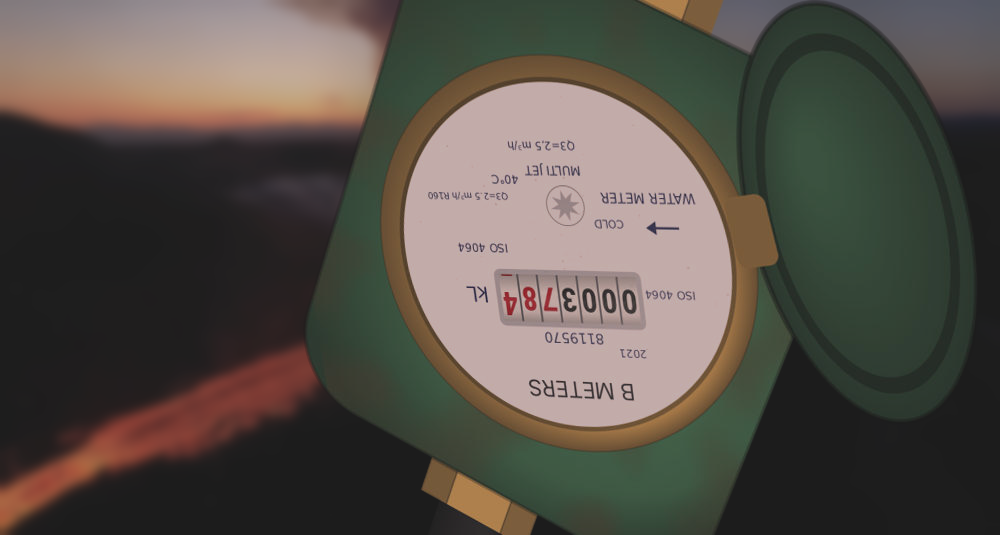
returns 3.784,kL
